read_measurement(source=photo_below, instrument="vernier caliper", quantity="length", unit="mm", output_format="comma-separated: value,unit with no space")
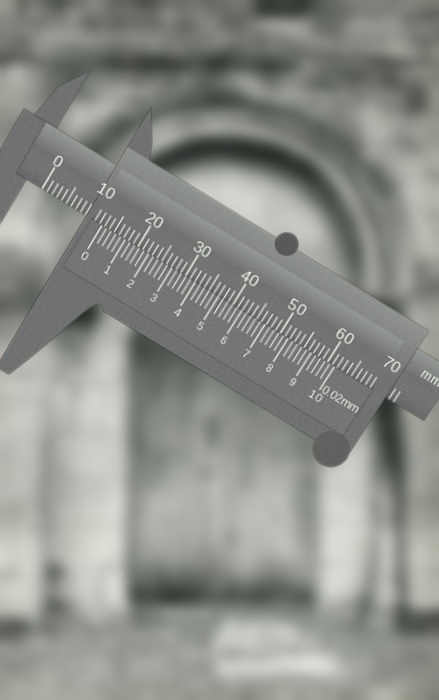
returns 12.5,mm
